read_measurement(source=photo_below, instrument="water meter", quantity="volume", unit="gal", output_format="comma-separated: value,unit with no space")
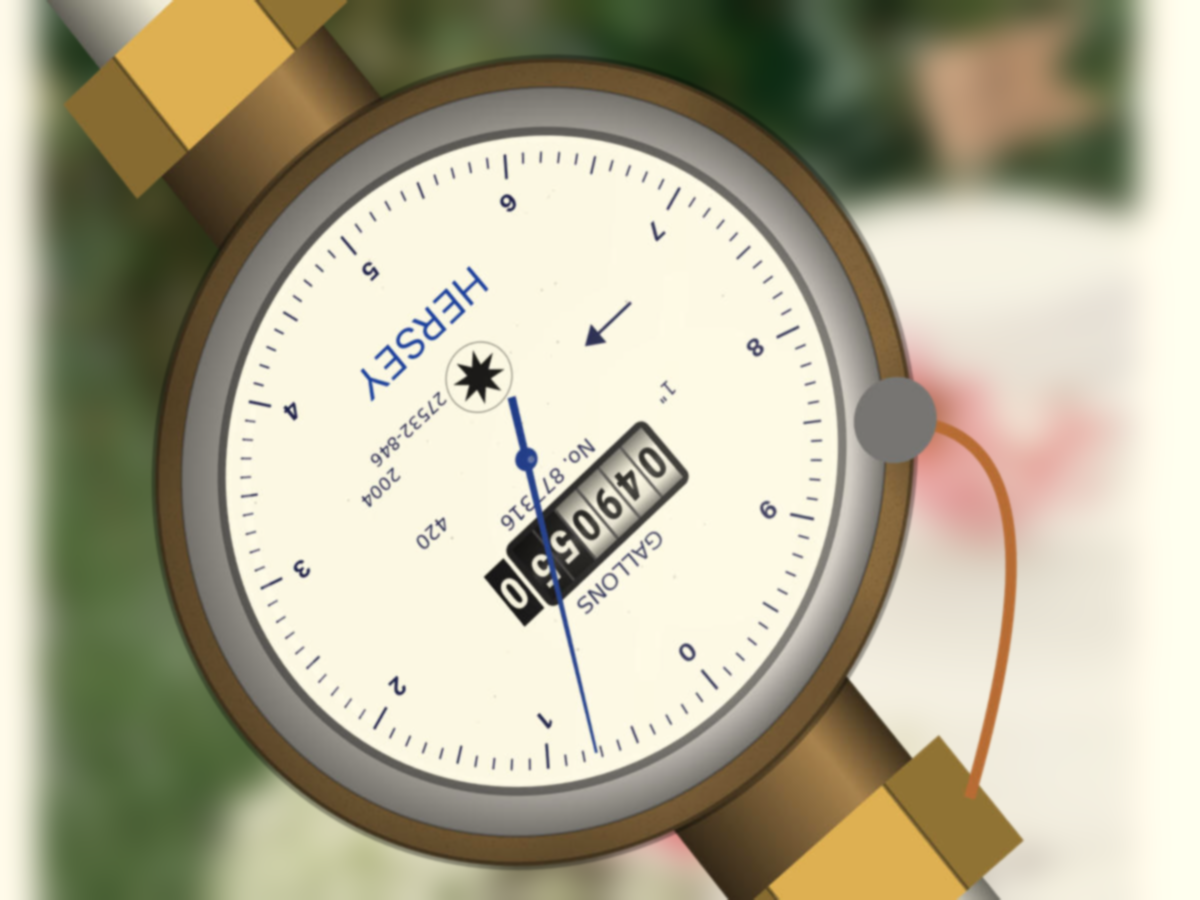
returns 490550.7,gal
